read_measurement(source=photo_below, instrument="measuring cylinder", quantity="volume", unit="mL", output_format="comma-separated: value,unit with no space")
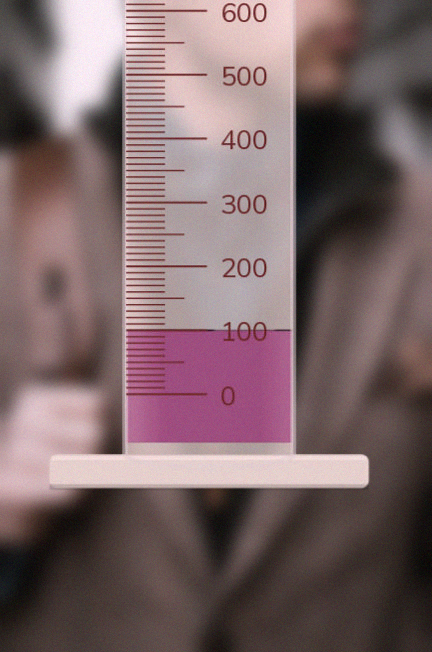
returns 100,mL
